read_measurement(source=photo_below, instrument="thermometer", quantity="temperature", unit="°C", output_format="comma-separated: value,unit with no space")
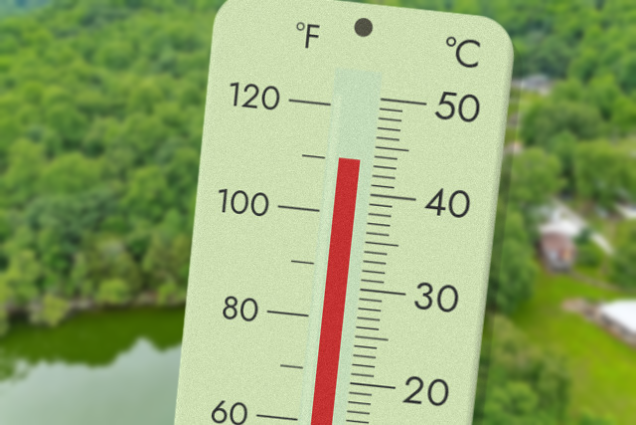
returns 43.5,°C
